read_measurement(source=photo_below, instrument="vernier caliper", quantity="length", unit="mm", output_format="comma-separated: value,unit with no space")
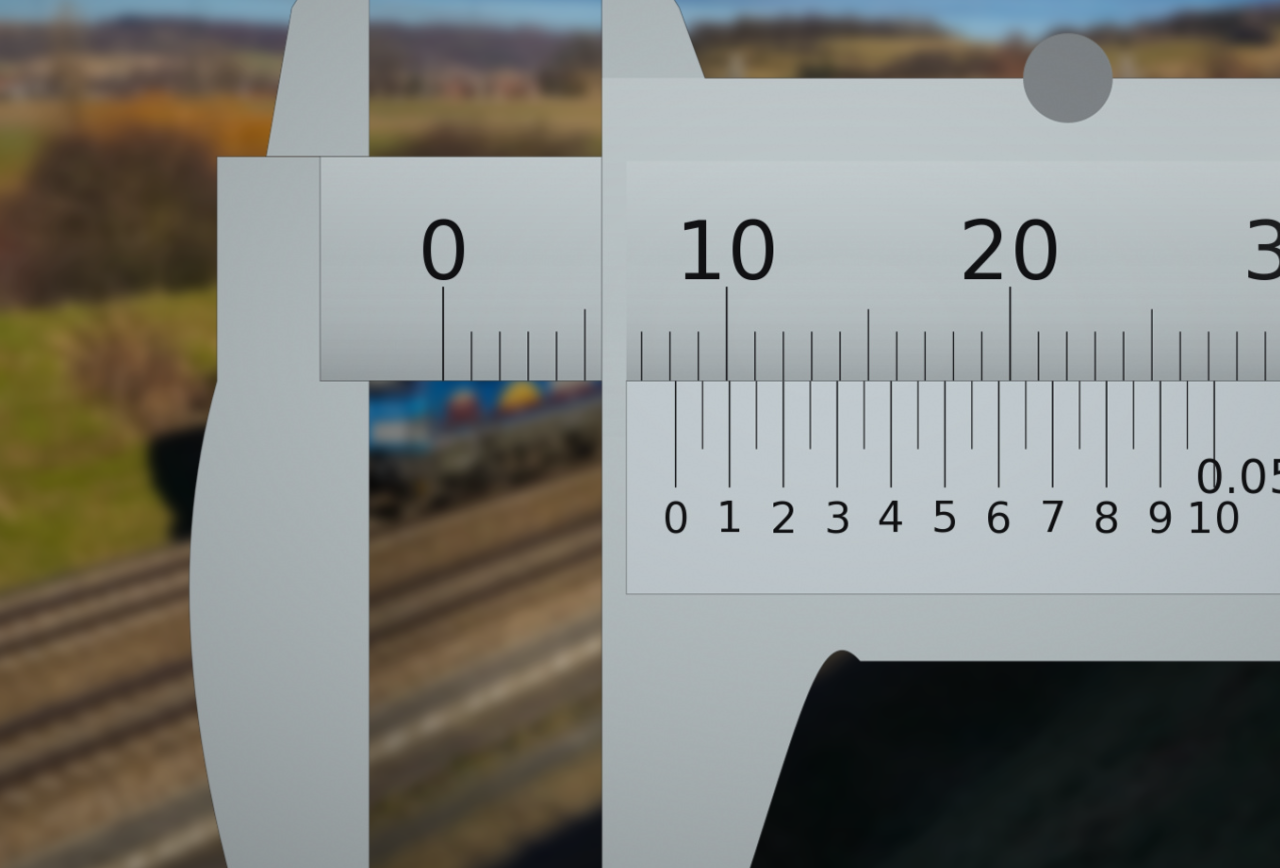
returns 8.20,mm
